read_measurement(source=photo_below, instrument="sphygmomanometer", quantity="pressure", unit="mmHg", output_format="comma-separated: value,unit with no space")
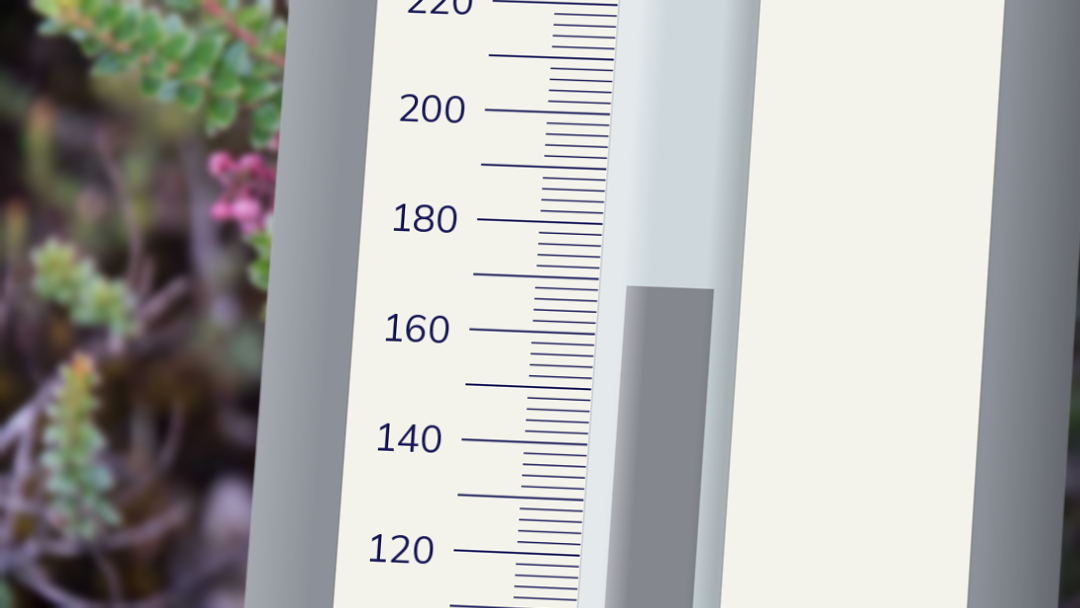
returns 169,mmHg
